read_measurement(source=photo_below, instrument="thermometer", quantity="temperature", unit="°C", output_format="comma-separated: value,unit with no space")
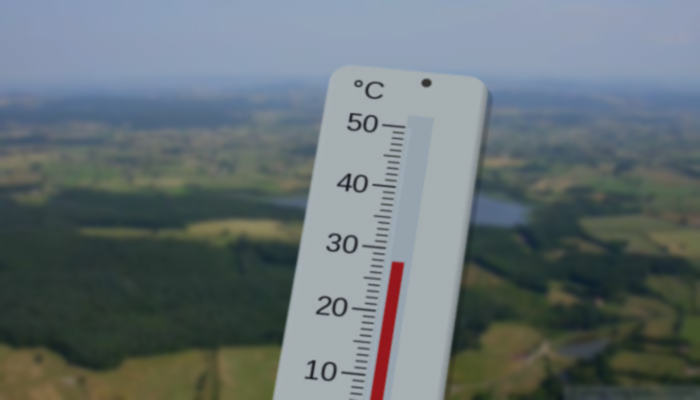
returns 28,°C
